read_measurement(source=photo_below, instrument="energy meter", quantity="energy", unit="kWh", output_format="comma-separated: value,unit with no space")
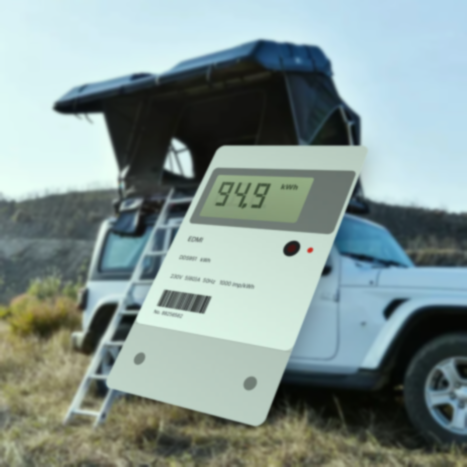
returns 94.9,kWh
